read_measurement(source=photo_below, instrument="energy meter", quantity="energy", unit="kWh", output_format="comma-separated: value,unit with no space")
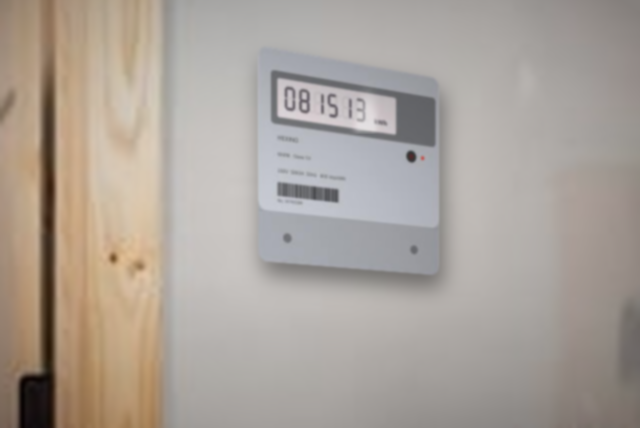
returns 81513,kWh
